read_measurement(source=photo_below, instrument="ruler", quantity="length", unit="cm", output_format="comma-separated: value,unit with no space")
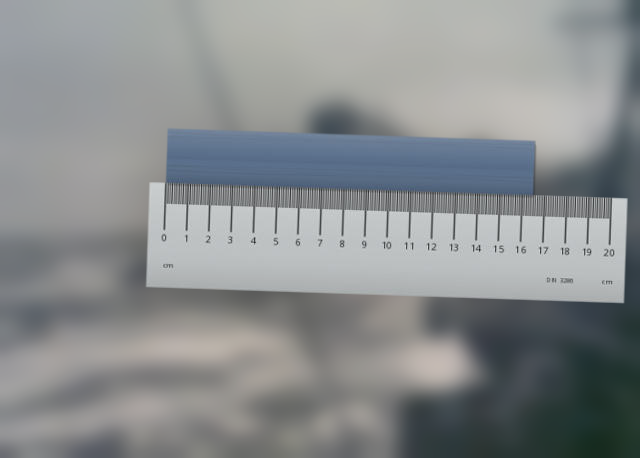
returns 16.5,cm
